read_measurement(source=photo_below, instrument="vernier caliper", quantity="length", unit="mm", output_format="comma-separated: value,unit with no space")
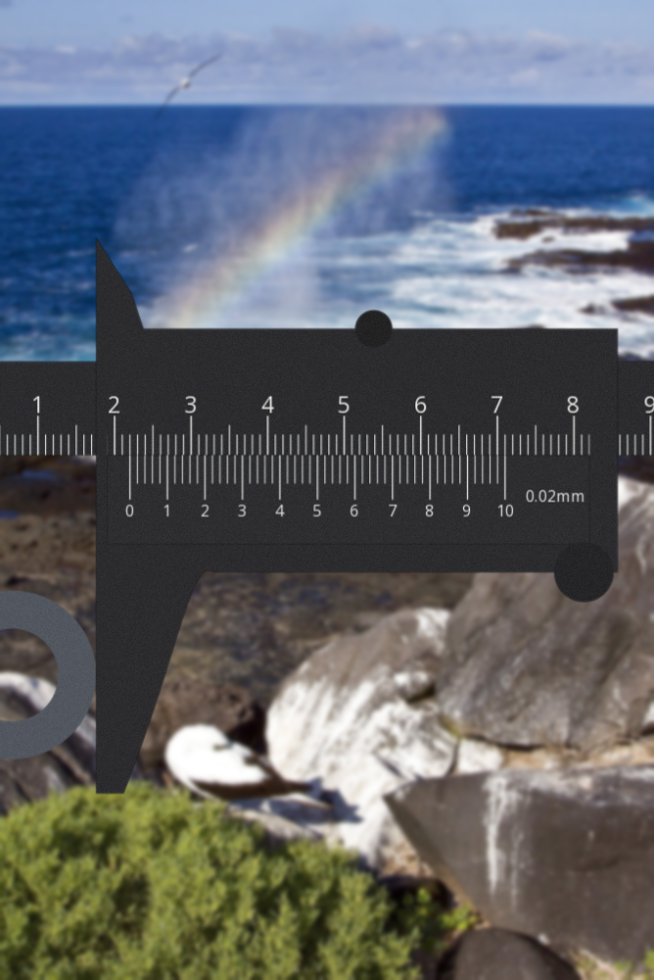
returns 22.0,mm
